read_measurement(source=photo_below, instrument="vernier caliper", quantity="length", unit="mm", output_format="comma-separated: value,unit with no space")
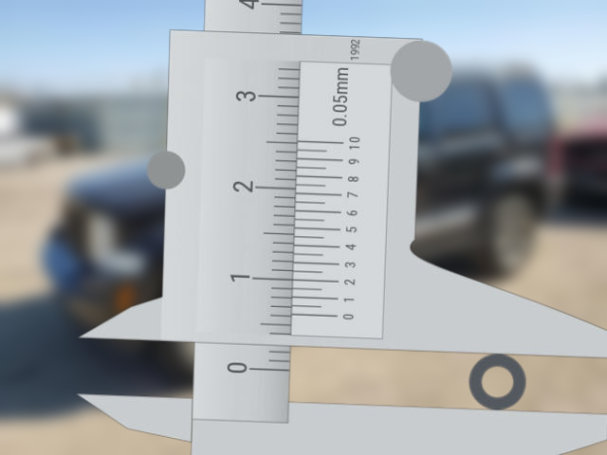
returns 6.2,mm
